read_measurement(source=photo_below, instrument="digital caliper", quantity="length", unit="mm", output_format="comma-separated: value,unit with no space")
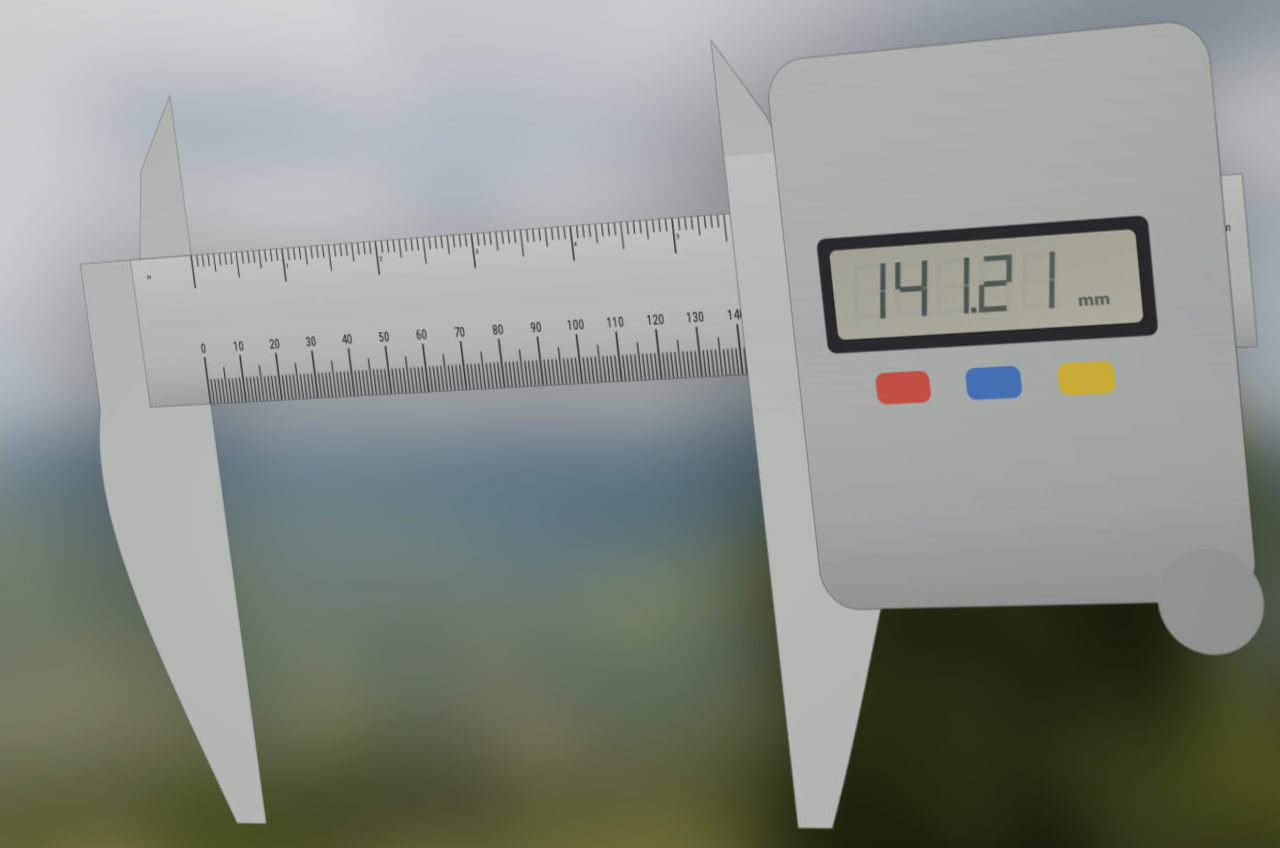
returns 141.21,mm
